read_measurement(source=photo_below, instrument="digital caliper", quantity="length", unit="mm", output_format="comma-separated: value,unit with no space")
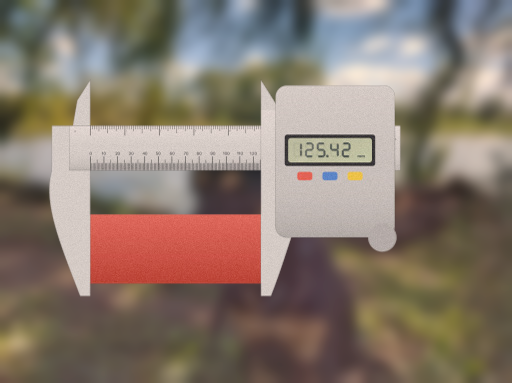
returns 125.42,mm
